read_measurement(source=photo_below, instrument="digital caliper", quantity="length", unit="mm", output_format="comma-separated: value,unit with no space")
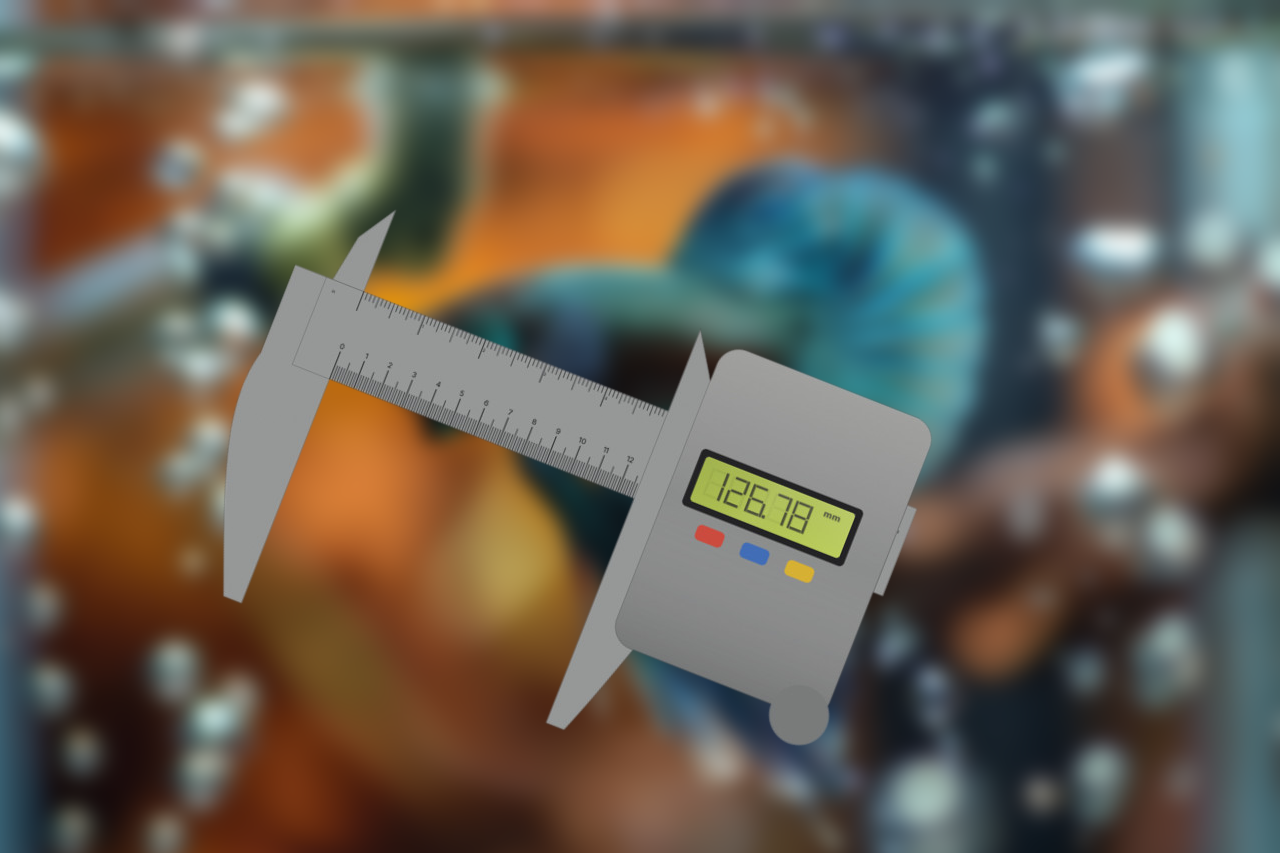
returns 126.78,mm
